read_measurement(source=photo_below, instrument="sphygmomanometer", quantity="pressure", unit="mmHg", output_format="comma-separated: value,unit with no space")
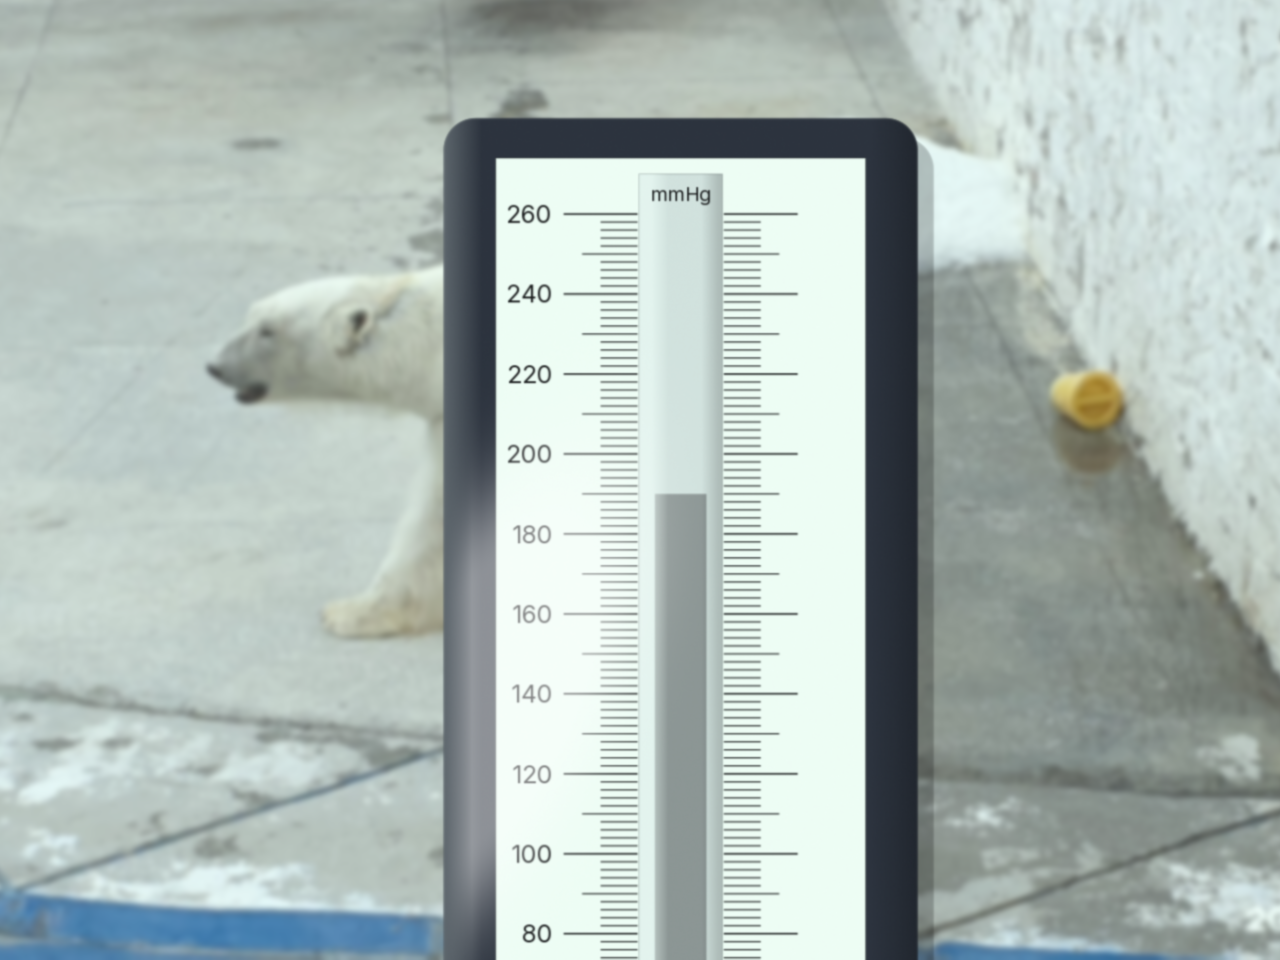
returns 190,mmHg
